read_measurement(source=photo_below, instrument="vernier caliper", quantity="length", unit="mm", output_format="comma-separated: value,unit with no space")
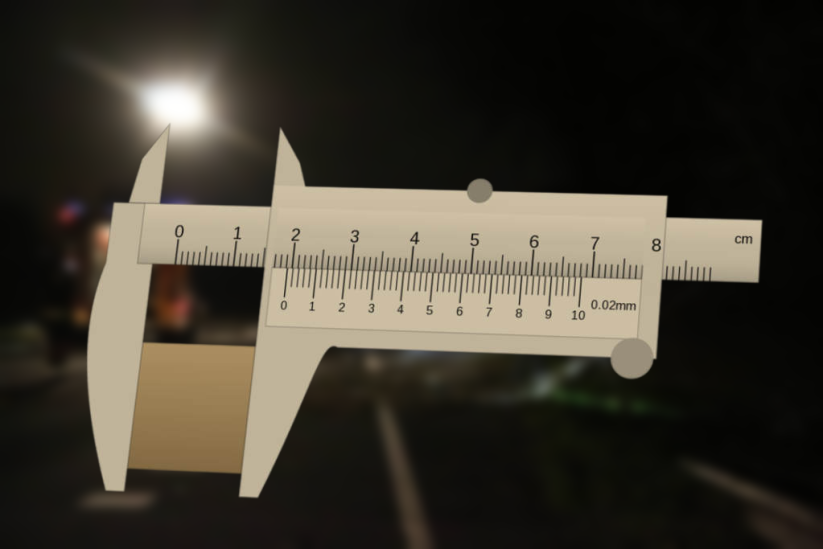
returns 19.2,mm
